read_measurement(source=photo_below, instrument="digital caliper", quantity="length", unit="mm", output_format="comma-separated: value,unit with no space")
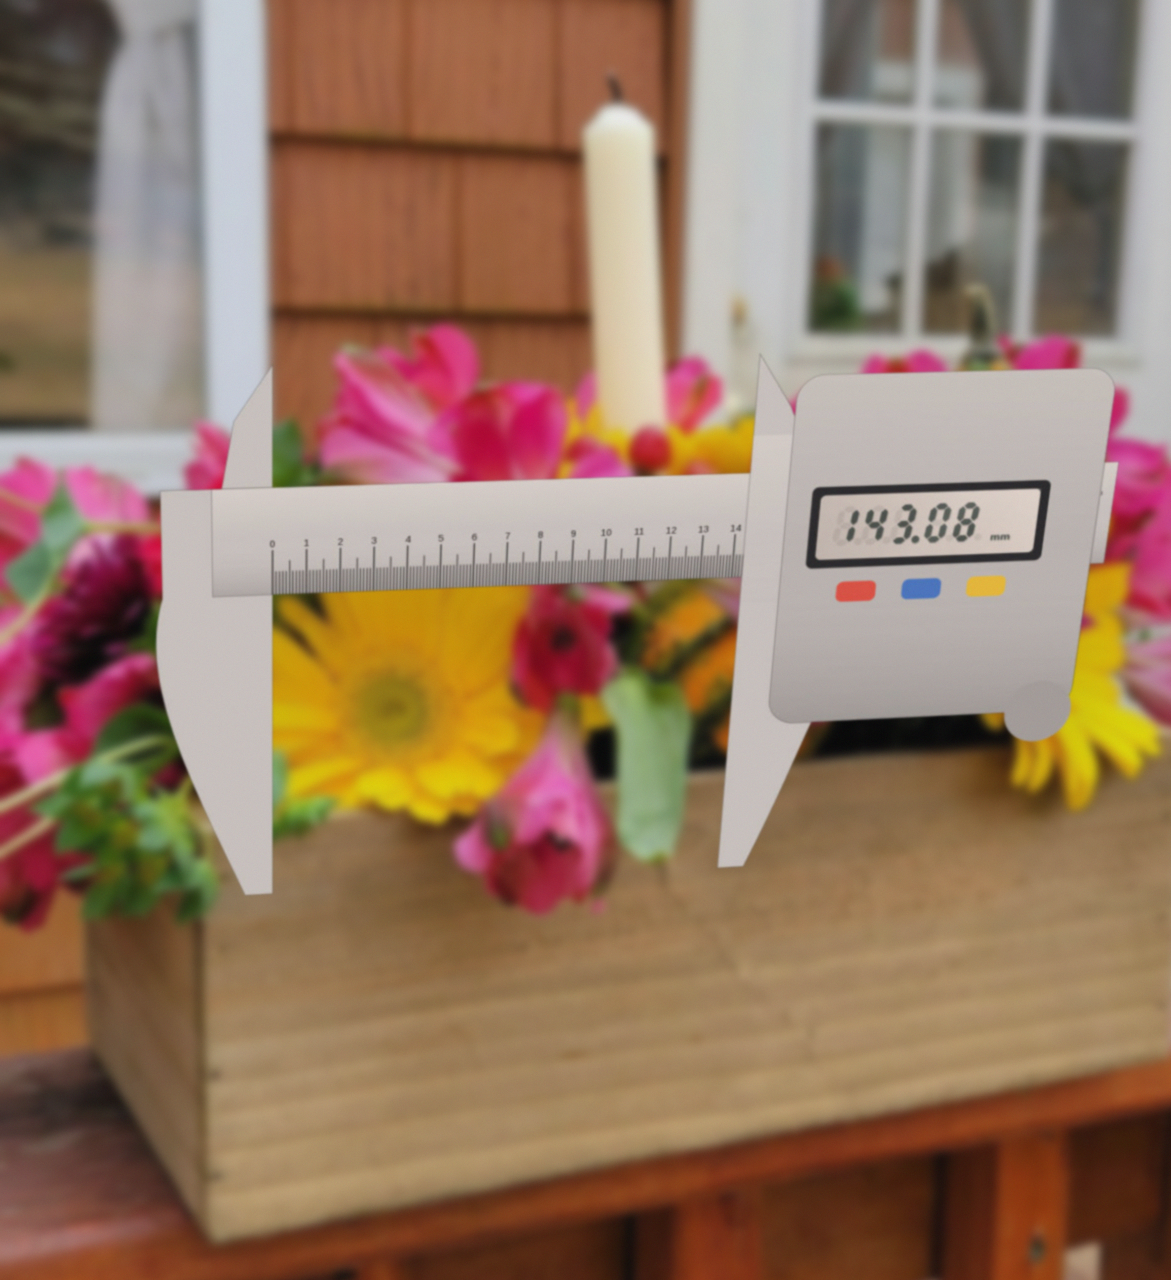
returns 143.08,mm
